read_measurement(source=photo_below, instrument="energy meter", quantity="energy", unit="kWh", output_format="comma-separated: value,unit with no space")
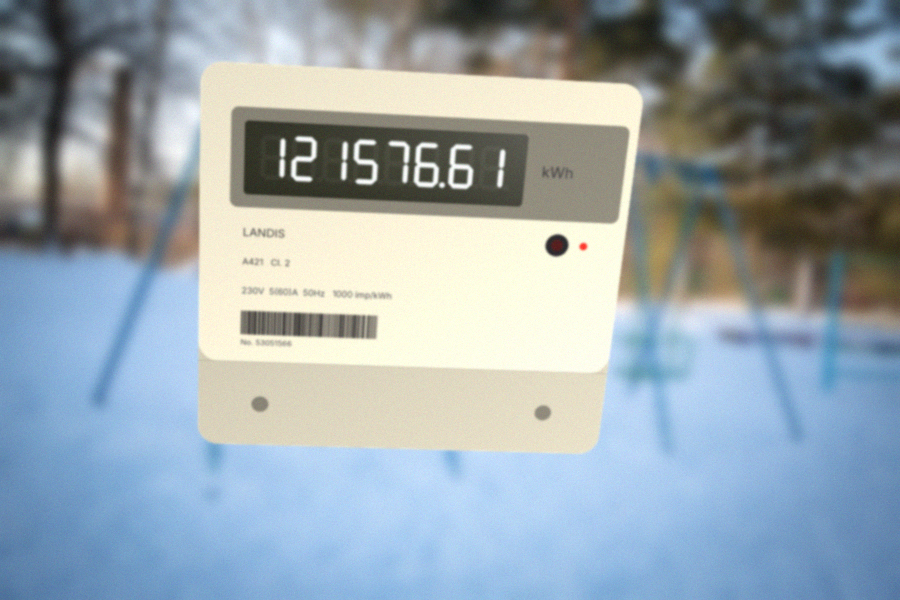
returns 121576.61,kWh
